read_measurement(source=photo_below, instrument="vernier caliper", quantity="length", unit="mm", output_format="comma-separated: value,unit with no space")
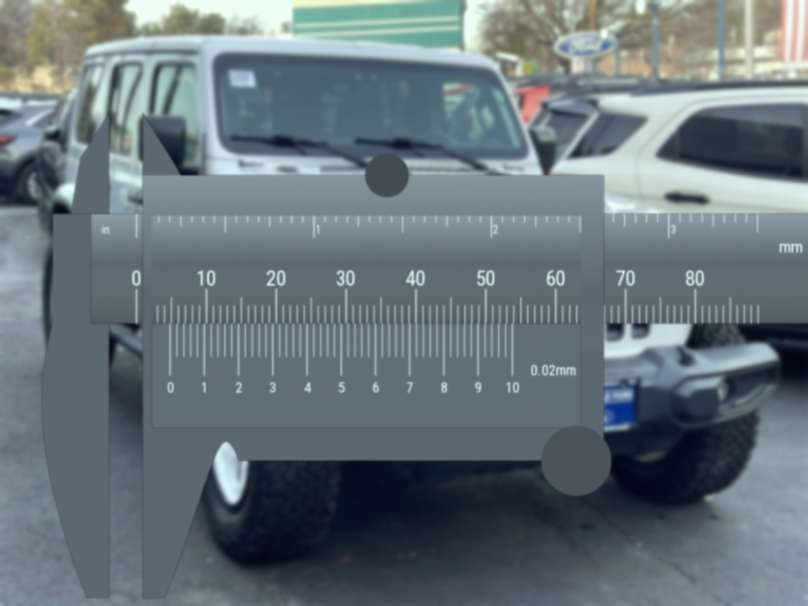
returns 4.8,mm
